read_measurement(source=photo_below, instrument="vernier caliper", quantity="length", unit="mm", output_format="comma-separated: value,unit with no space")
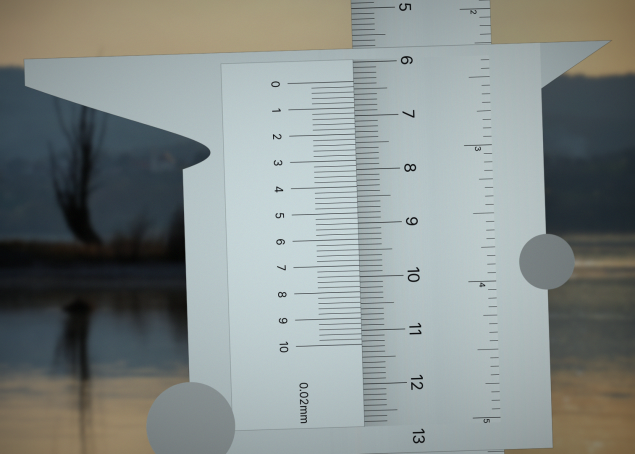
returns 63.6,mm
